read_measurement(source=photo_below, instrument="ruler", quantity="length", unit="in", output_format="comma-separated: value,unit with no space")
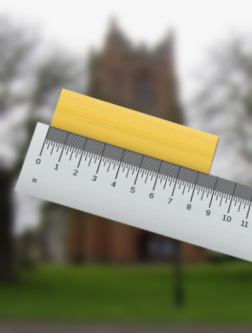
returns 8.5,in
